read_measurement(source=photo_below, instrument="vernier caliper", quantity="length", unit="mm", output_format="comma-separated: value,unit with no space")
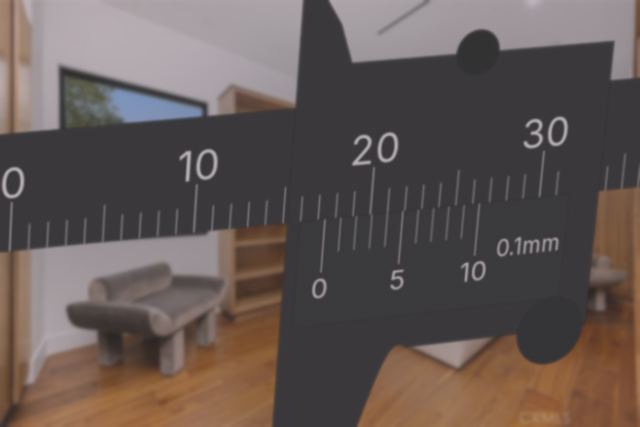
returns 17.4,mm
